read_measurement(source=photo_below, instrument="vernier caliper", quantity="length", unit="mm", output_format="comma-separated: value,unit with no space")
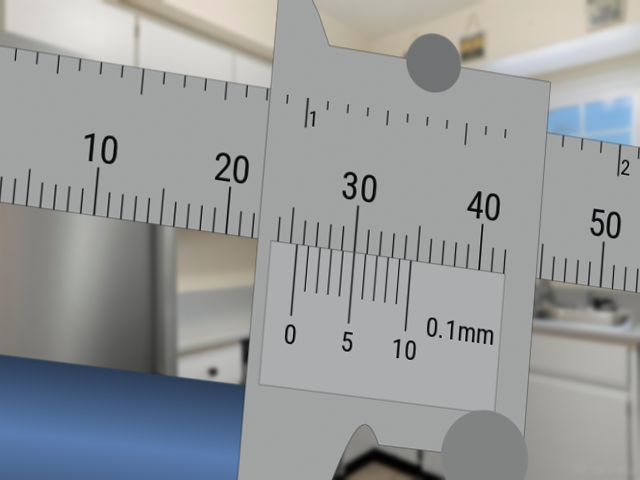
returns 25.5,mm
